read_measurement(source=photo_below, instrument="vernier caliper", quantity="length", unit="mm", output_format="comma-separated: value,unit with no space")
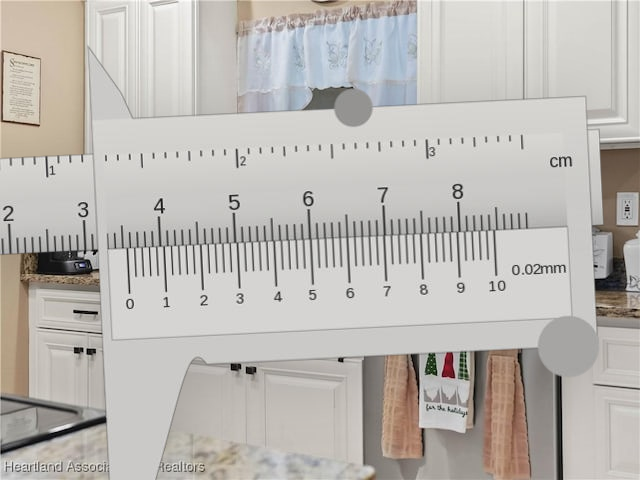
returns 35.6,mm
